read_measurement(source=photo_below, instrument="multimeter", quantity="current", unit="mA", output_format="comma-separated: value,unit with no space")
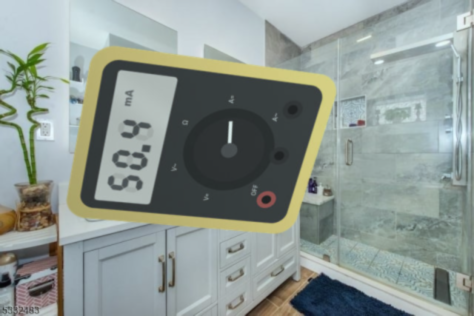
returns 50.4,mA
